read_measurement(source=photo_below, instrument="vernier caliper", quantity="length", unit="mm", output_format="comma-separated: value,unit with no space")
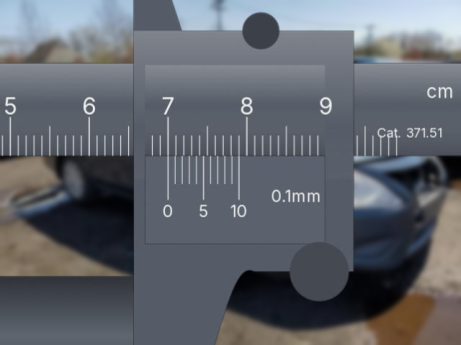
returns 70.0,mm
